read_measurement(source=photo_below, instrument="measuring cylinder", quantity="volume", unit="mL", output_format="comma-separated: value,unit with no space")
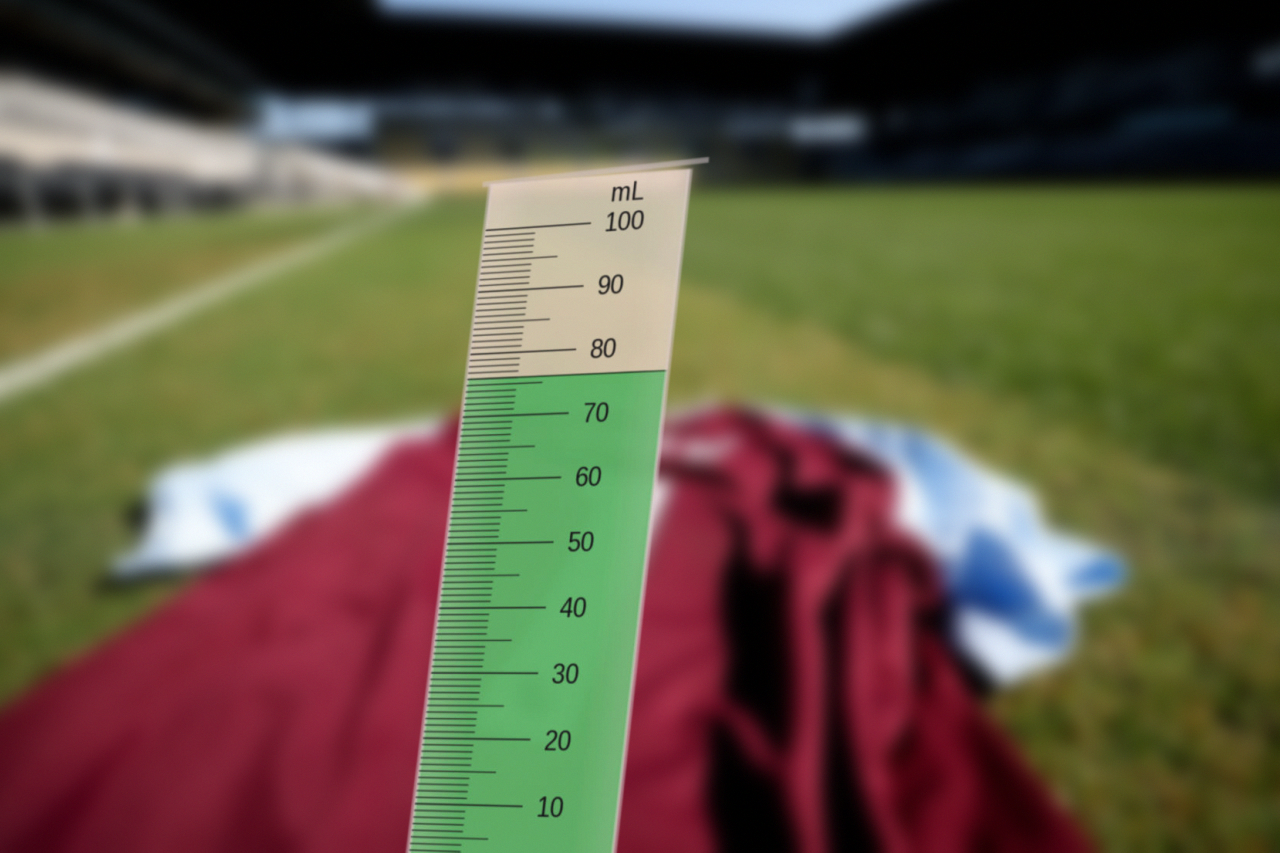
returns 76,mL
